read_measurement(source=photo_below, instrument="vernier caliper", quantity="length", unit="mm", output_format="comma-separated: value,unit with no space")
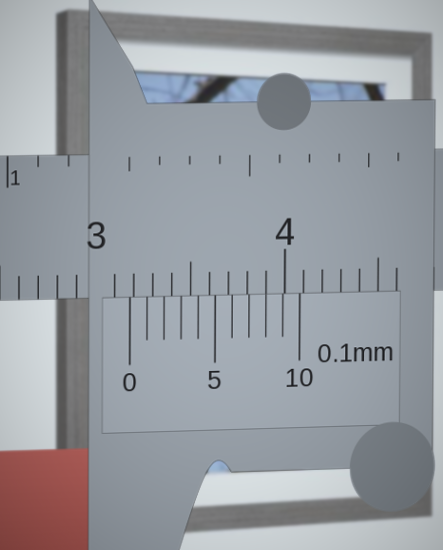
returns 31.8,mm
